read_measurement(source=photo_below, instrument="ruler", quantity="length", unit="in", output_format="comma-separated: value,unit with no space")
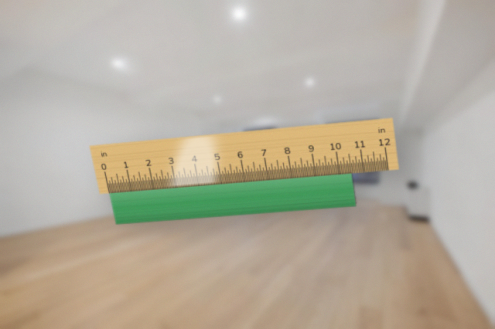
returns 10.5,in
